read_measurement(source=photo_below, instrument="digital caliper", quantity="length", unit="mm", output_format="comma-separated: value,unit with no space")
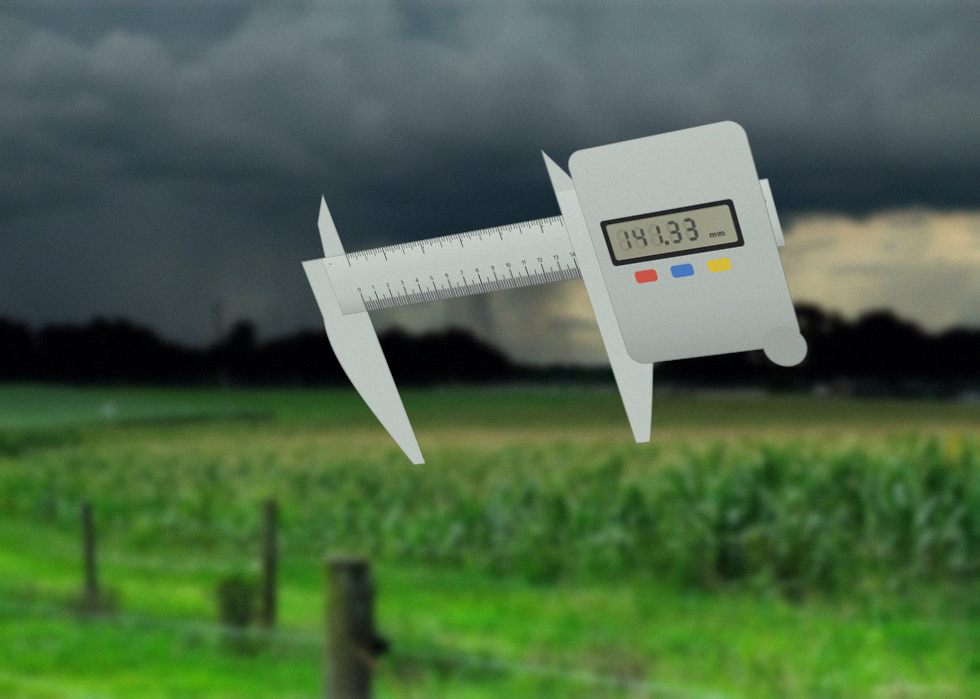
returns 141.33,mm
